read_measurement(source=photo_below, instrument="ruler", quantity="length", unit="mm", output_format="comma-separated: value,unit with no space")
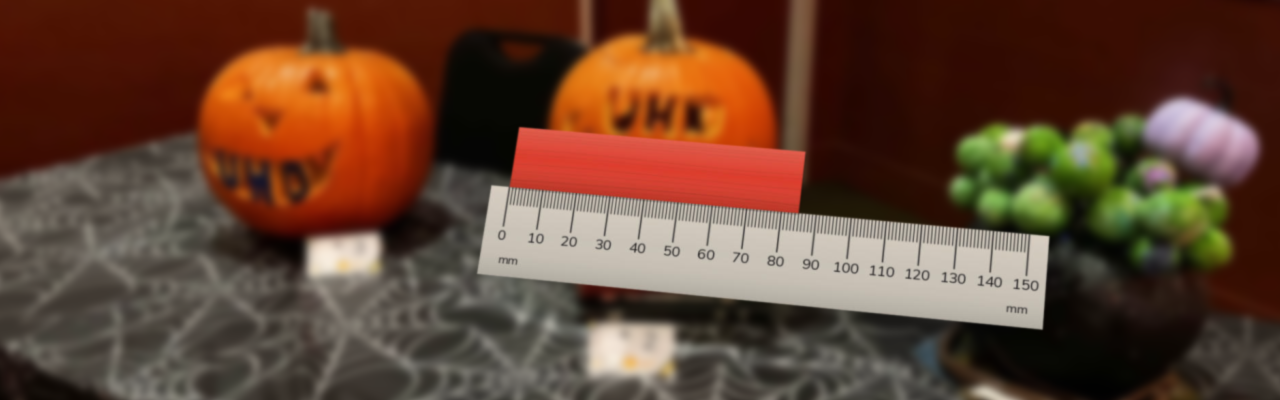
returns 85,mm
